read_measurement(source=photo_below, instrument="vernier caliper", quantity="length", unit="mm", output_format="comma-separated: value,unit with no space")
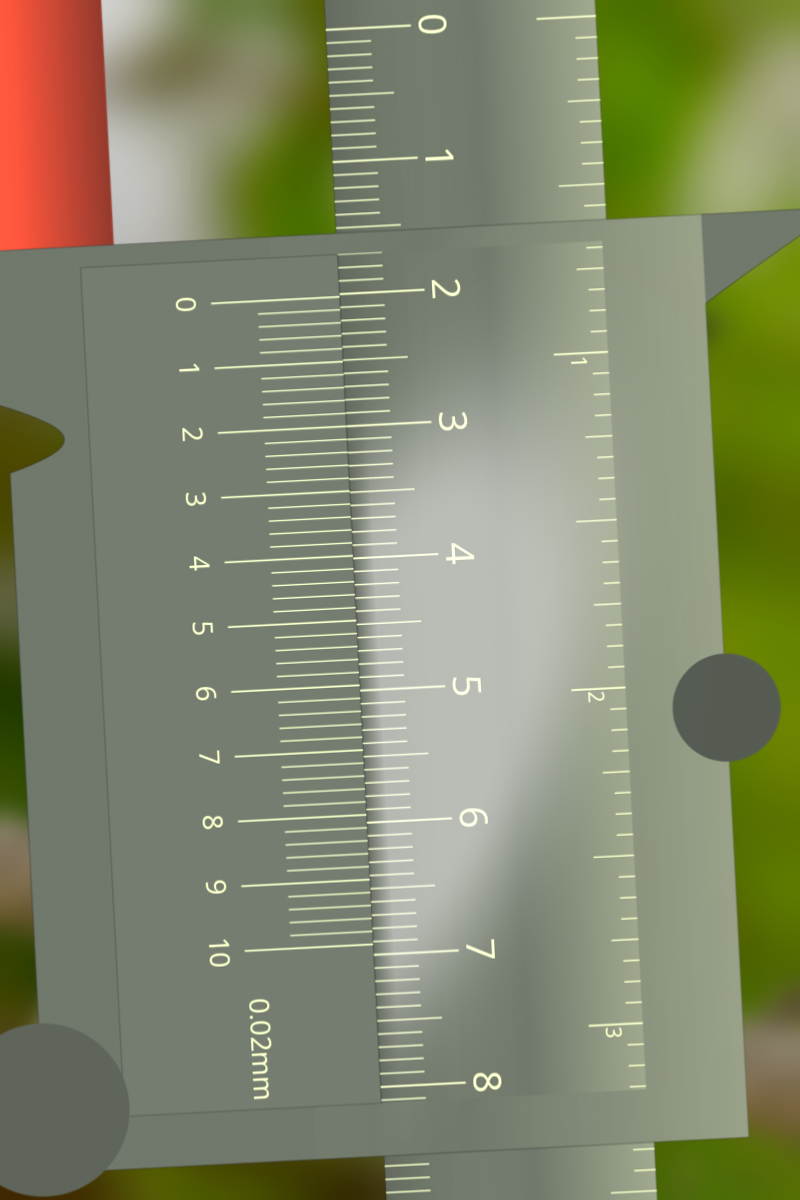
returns 20.2,mm
